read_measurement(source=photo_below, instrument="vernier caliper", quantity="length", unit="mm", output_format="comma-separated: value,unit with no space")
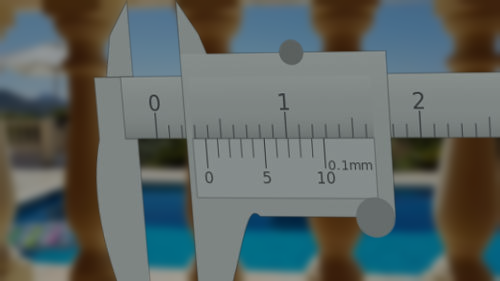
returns 3.8,mm
